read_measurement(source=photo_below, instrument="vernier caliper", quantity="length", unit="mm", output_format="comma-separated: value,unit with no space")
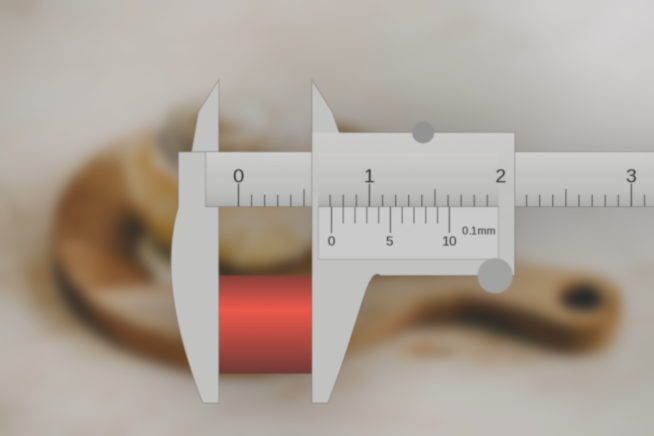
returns 7.1,mm
